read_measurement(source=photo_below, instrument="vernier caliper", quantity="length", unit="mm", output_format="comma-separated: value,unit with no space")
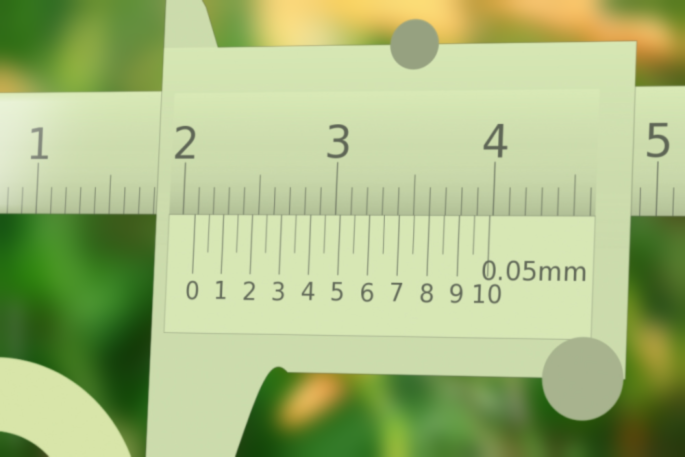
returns 20.8,mm
